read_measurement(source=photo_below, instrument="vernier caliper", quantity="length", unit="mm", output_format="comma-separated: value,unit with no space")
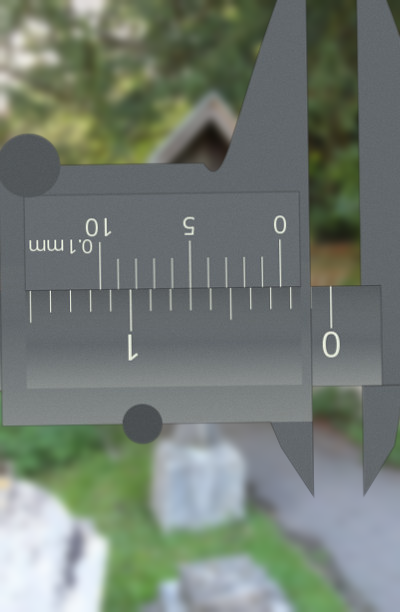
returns 2.5,mm
